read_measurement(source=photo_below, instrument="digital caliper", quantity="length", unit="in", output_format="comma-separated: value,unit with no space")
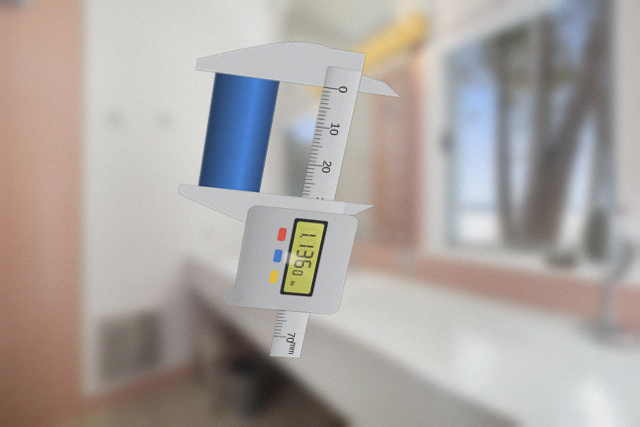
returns 1.1360,in
